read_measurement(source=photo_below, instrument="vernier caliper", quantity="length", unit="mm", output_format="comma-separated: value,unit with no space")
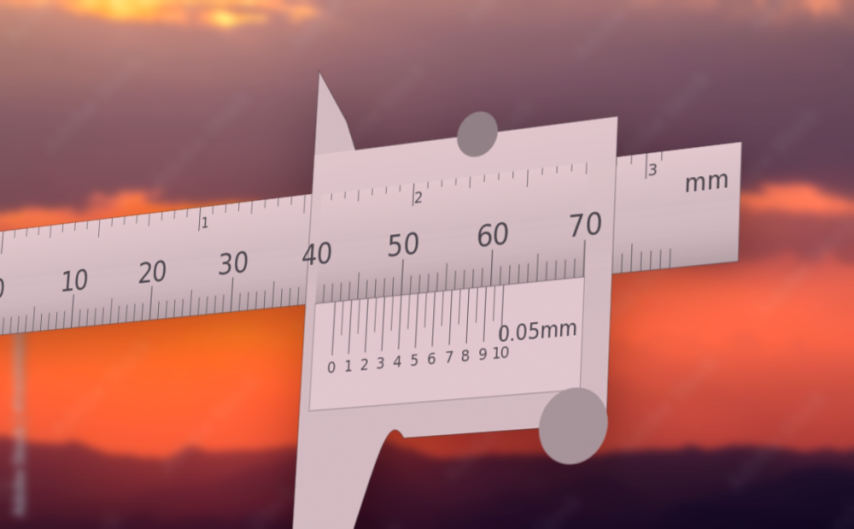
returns 42.4,mm
